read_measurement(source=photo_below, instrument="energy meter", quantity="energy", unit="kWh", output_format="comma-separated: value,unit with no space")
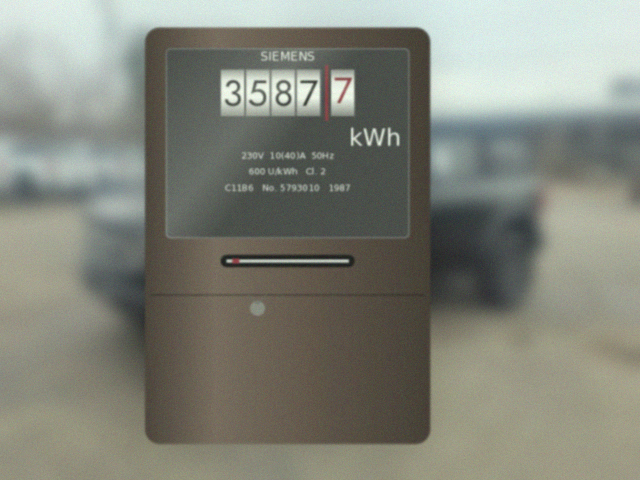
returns 3587.7,kWh
